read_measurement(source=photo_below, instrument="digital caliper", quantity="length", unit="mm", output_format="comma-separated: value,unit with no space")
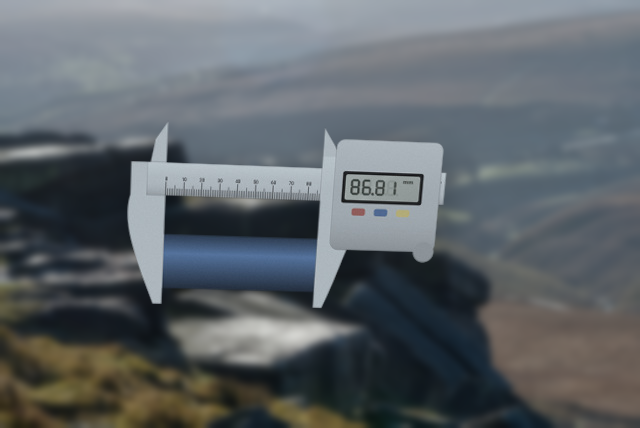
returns 86.81,mm
